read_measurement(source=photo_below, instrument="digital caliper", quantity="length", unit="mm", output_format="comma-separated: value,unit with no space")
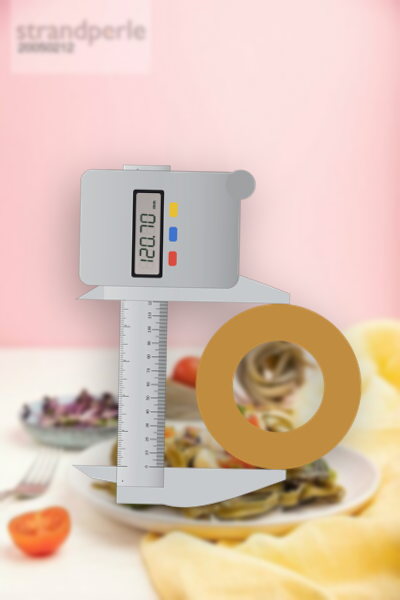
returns 120.70,mm
